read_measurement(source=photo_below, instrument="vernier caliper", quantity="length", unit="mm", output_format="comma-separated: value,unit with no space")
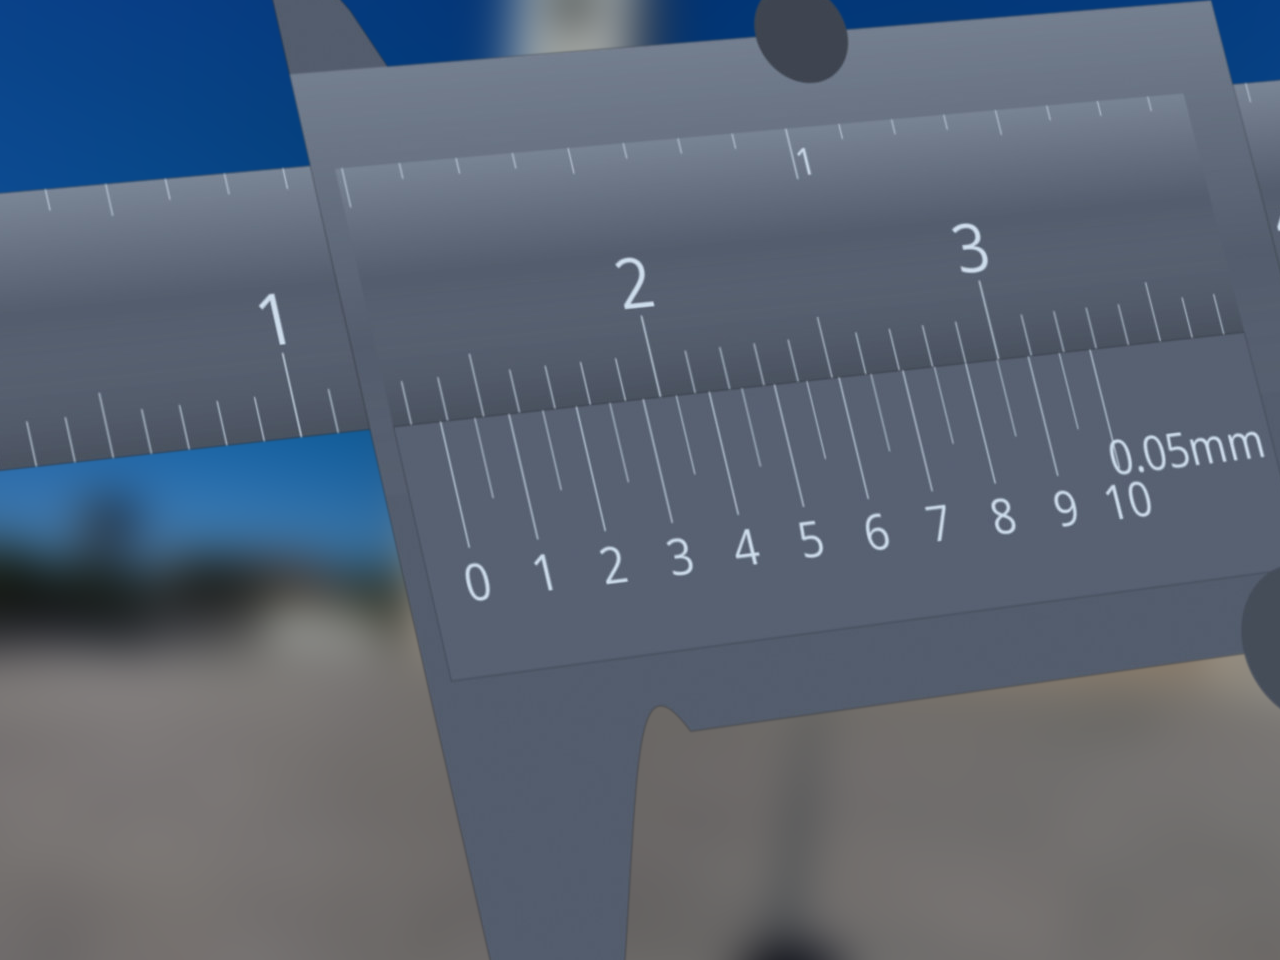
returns 13.80,mm
